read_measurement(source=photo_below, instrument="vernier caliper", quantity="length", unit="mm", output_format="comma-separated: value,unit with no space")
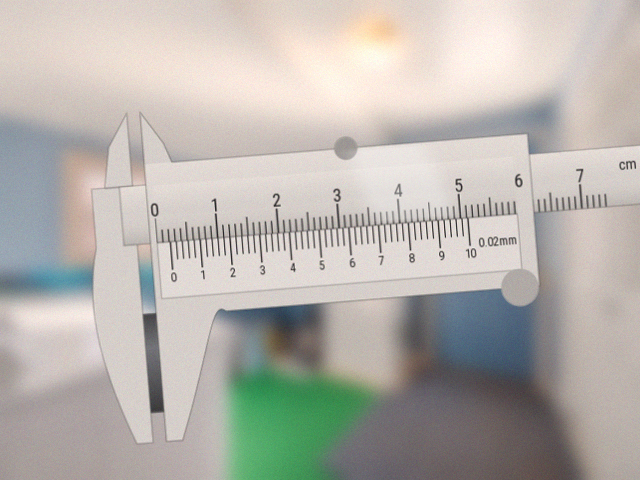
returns 2.2,mm
